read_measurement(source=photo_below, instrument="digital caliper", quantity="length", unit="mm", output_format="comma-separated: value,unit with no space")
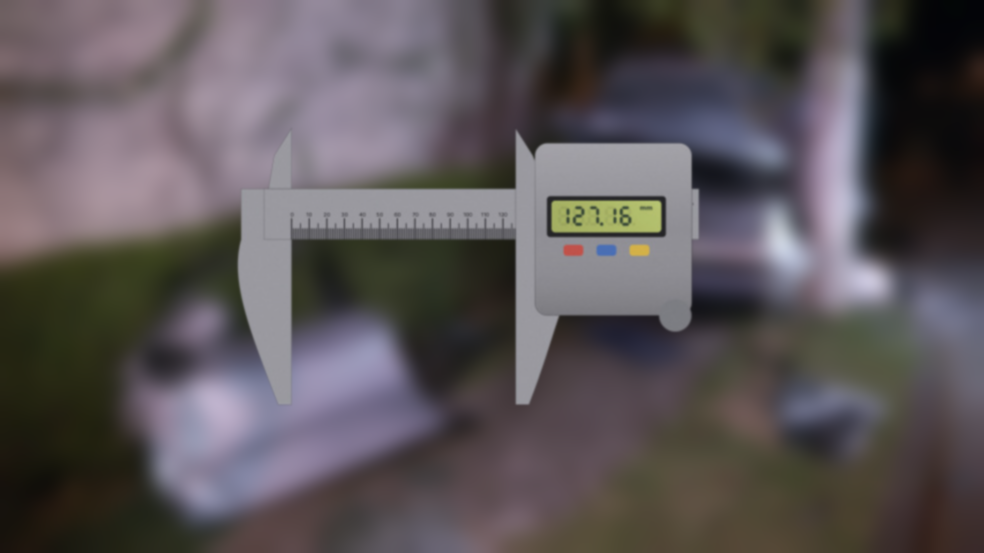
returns 127.16,mm
